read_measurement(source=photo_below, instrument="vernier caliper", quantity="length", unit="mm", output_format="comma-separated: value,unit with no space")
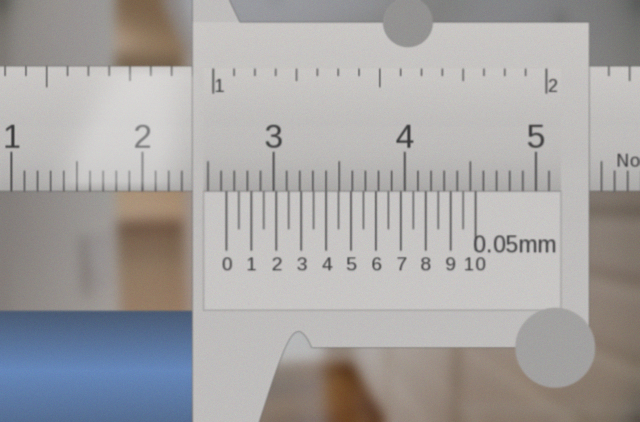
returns 26.4,mm
